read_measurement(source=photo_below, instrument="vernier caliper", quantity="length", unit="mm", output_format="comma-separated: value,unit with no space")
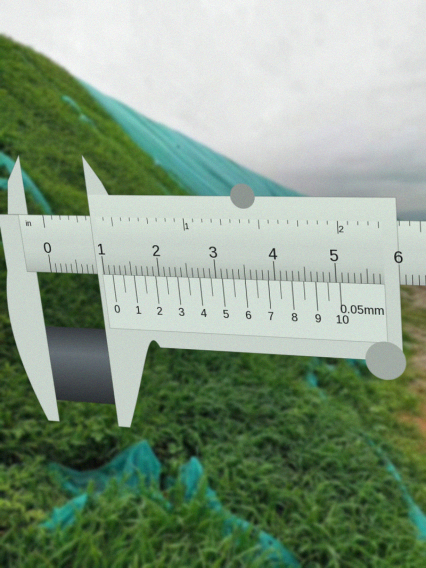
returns 11.6,mm
